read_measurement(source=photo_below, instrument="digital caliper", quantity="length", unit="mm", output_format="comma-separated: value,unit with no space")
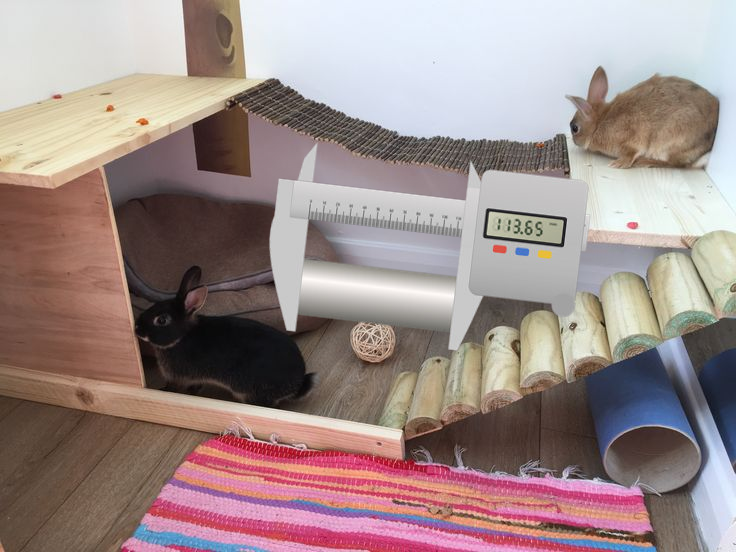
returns 113.65,mm
